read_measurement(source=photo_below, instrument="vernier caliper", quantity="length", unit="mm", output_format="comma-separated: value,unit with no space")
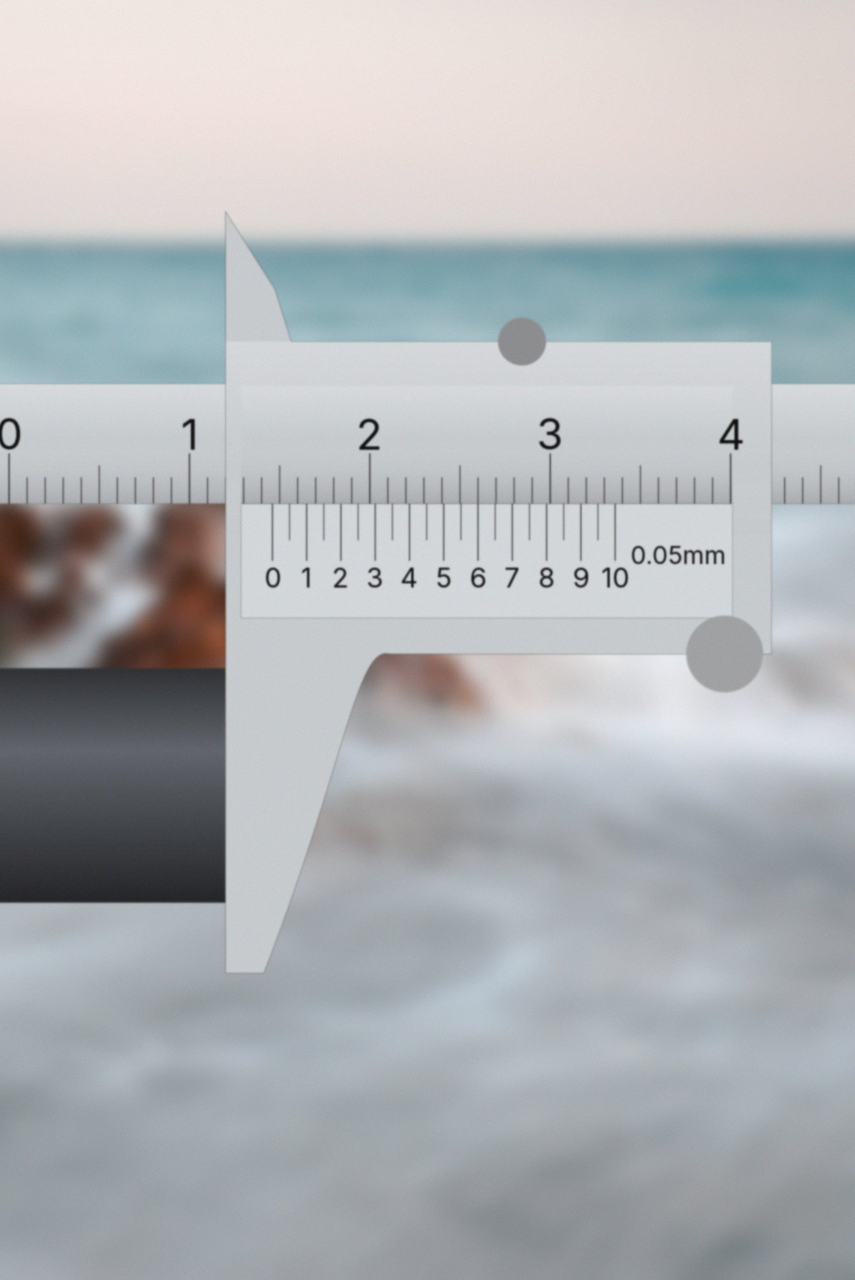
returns 14.6,mm
